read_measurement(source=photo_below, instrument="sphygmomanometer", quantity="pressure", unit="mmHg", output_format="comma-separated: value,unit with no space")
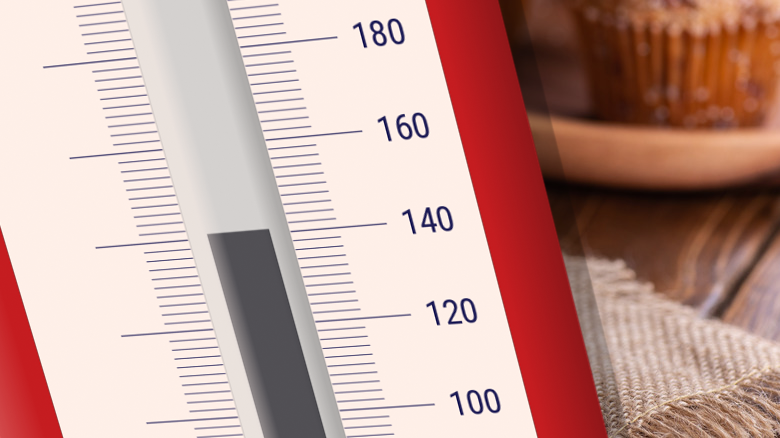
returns 141,mmHg
